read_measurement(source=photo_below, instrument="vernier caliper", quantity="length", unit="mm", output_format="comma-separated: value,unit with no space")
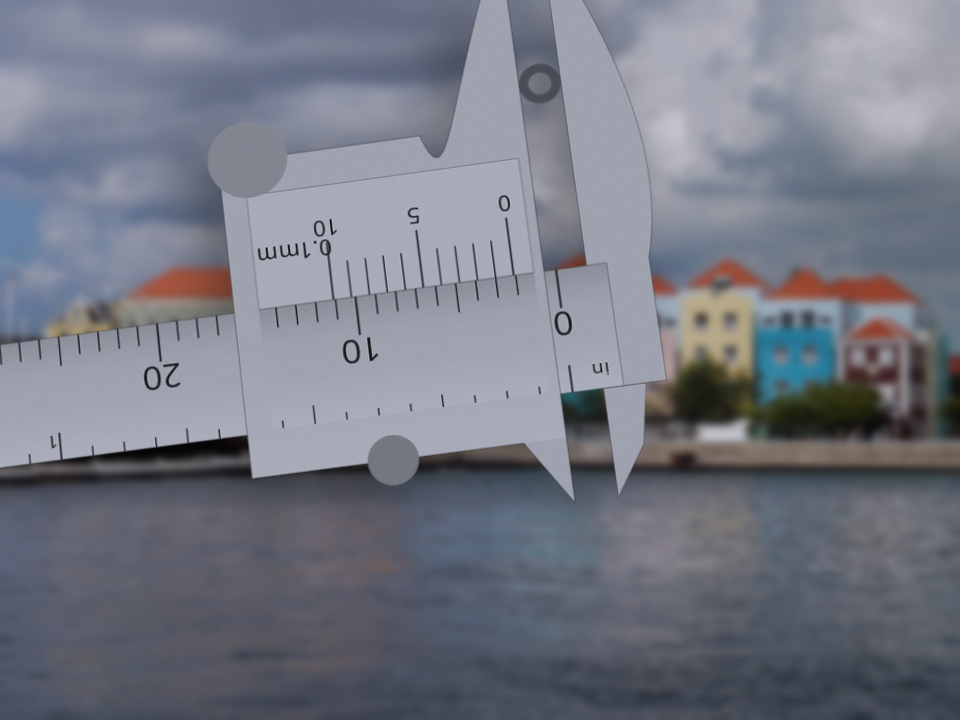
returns 2.1,mm
